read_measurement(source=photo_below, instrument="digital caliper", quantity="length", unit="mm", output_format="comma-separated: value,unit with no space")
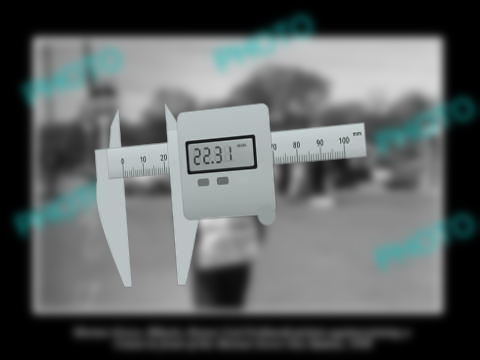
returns 22.31,mm
